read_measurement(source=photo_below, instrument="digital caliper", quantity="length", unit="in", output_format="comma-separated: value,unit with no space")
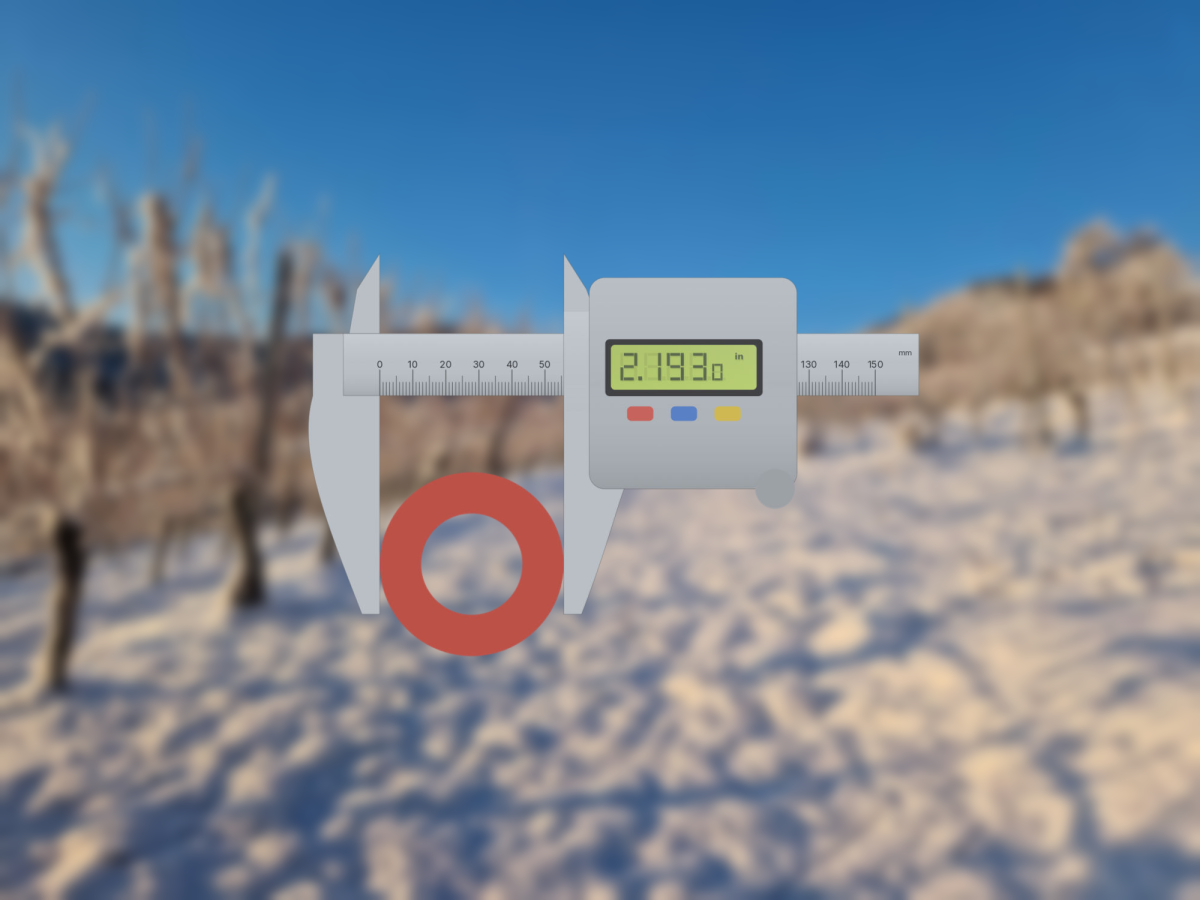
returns 2.1930,in
